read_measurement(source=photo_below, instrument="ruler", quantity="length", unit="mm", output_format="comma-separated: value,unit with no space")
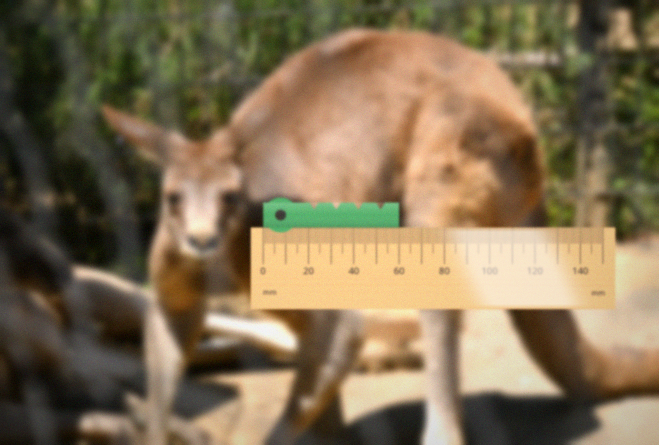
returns 60,mm
